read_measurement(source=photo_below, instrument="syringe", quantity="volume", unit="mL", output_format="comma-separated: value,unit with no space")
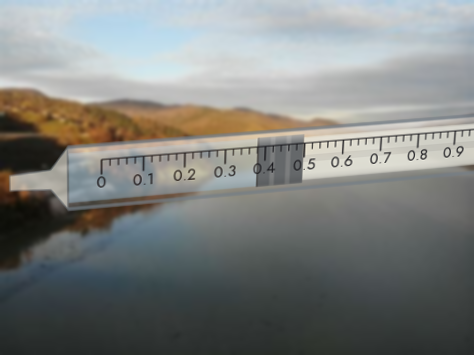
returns 0.38,mL
